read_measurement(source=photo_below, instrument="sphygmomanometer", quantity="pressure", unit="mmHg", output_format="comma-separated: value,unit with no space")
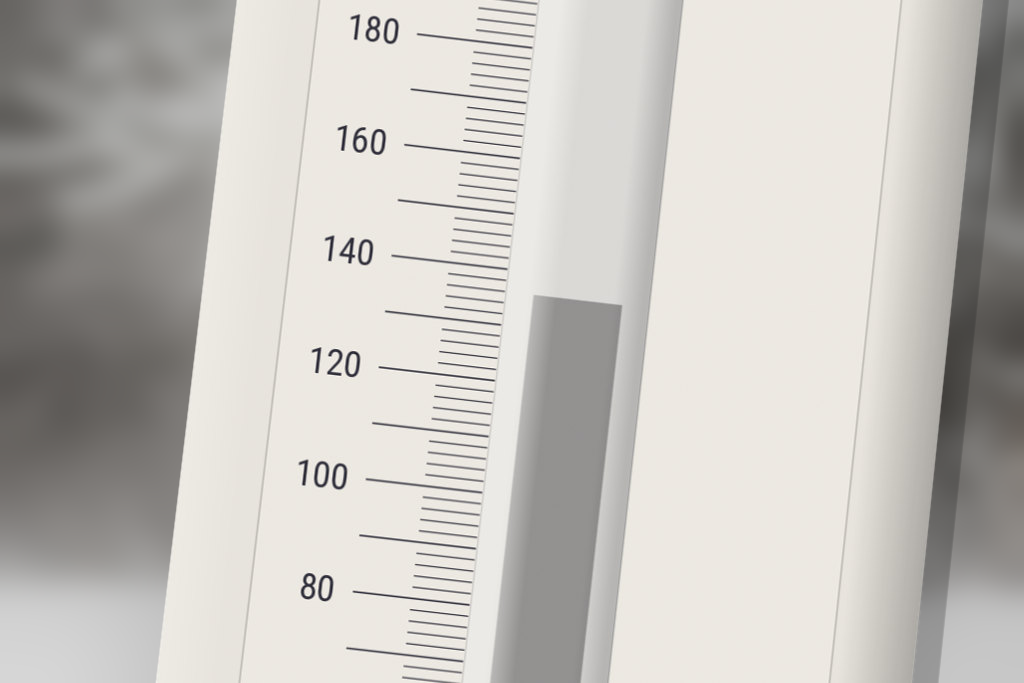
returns 136,mmHg
